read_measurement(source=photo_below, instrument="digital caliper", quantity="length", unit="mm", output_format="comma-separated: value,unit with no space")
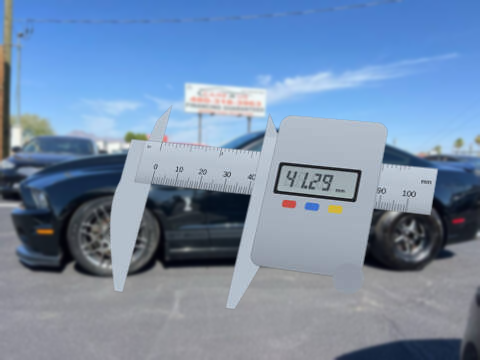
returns 41.29,mm
